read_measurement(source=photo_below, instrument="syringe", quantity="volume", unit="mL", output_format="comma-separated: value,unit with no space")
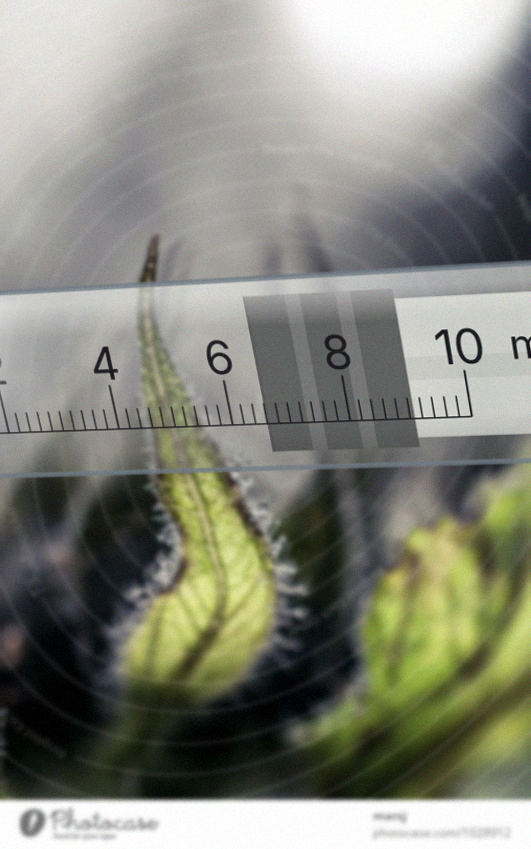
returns 6.6,mL
